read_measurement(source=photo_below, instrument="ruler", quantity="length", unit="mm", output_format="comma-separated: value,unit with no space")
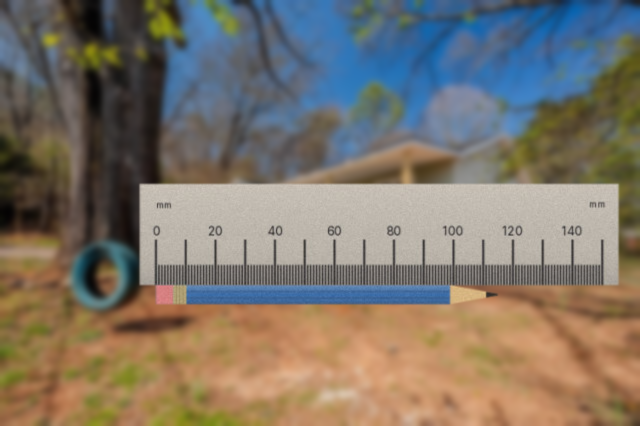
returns 115,mm
